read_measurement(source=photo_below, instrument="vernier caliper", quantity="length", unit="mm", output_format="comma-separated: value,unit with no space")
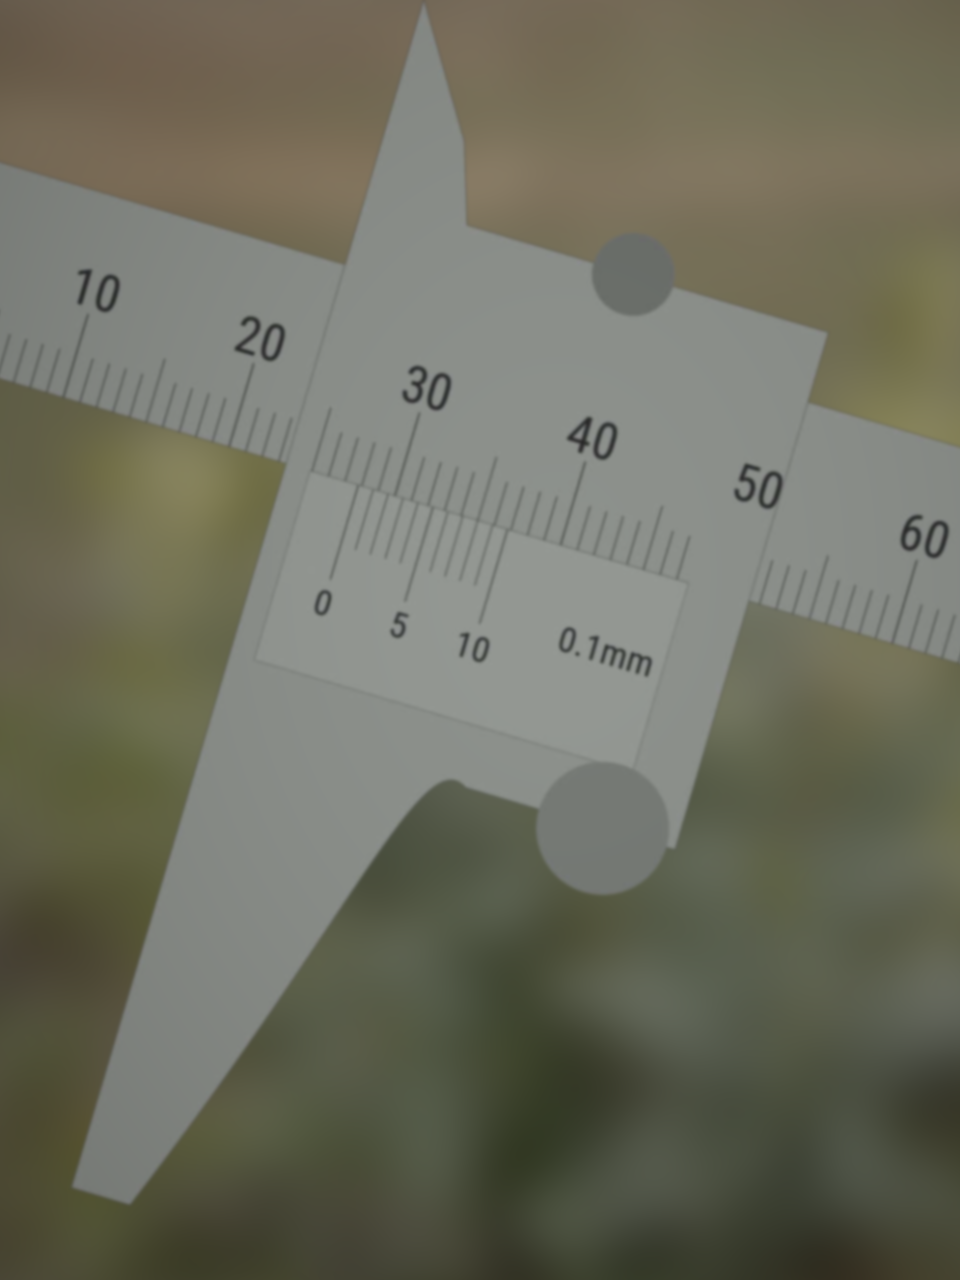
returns 27.8,mm
